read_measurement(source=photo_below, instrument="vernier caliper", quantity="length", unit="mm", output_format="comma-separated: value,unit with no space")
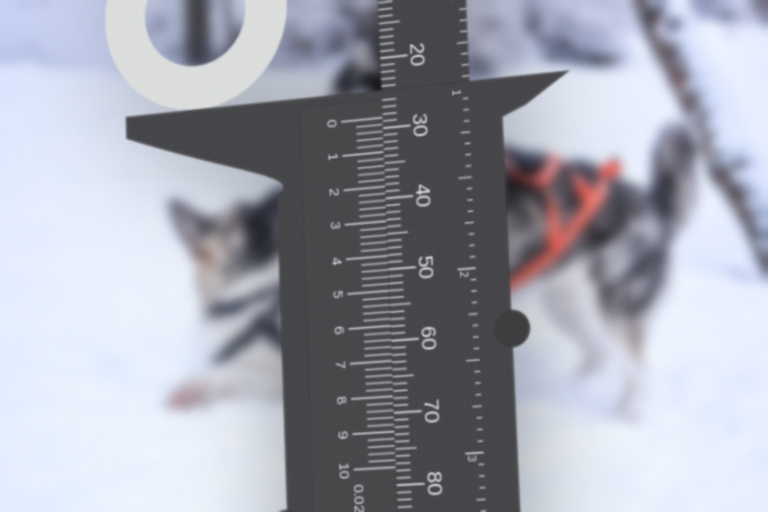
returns 28.5,mm
